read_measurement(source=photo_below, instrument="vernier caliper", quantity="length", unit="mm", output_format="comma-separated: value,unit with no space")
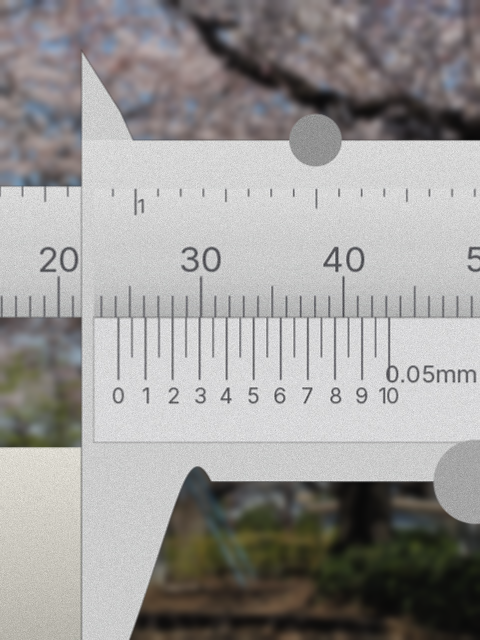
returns 24.2,mm
